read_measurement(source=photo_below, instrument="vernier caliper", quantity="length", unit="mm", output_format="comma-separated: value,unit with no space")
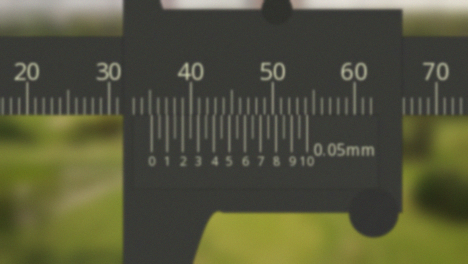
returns 35.2,mm
